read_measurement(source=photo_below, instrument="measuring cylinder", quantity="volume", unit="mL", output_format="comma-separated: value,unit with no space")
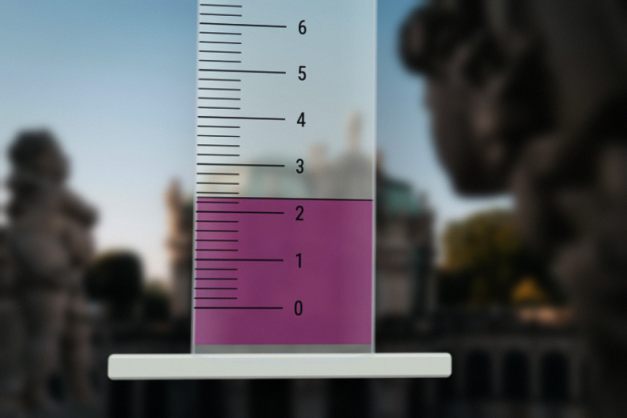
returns 2.3,mL
